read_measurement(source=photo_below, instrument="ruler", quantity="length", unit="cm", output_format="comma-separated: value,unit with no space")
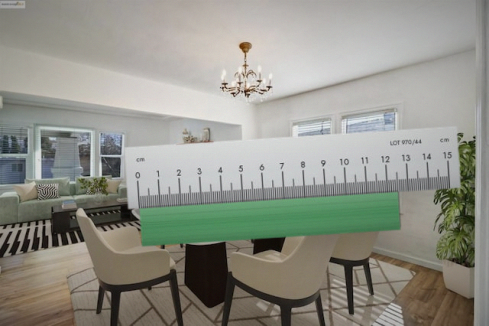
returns 12.5,cm
